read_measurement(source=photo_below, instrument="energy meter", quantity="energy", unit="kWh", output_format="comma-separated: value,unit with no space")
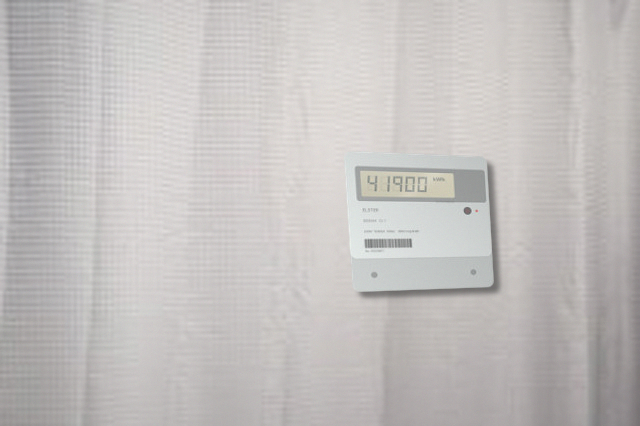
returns 41900,kWh
